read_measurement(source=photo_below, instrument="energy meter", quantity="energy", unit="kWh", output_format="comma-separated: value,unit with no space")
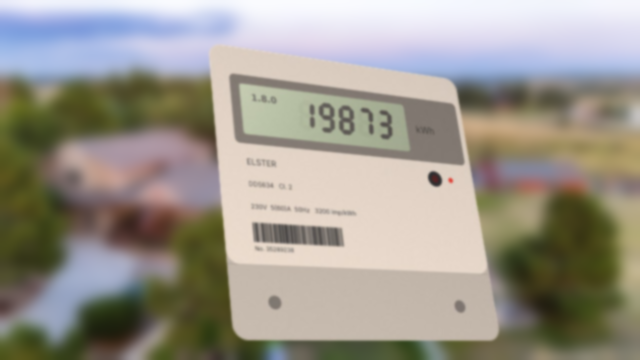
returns 19873,kWh
